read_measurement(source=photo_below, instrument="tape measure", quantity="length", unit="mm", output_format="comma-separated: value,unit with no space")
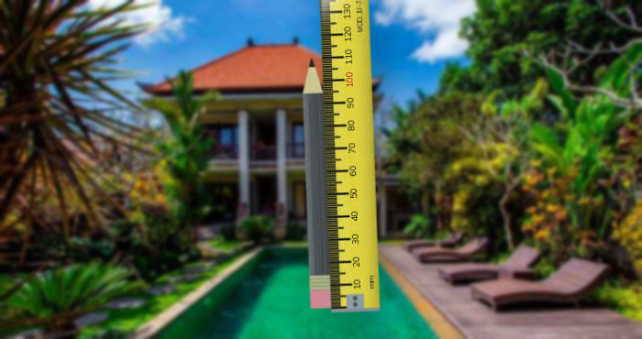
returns 110,mm
